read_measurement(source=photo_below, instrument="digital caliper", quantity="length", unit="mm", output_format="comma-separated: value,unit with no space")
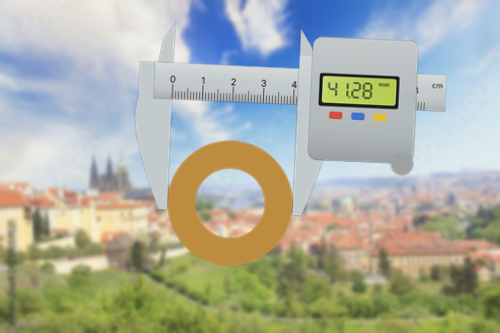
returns 41.28,mm
